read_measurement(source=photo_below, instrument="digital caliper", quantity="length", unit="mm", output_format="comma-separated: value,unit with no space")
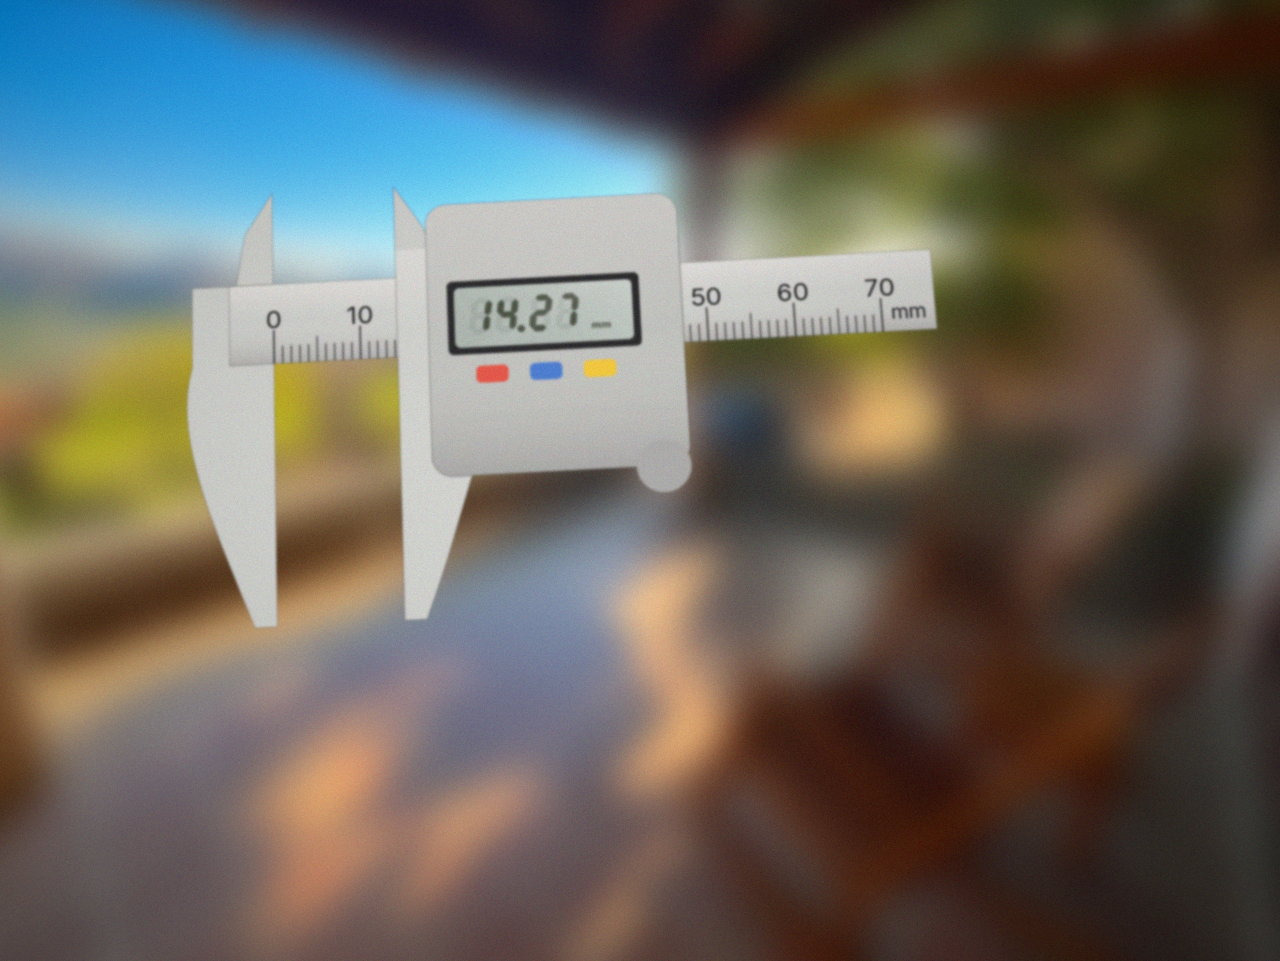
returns 14.27,mm
